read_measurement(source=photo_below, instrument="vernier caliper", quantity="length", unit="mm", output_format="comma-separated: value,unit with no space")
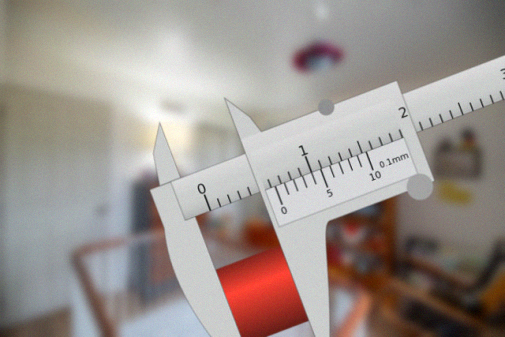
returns 6.4,mm
